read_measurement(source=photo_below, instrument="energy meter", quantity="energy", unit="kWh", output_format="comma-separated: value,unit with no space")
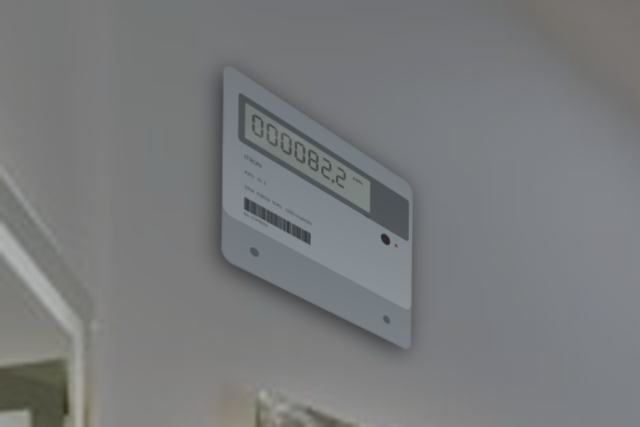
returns 82.2,kWh
